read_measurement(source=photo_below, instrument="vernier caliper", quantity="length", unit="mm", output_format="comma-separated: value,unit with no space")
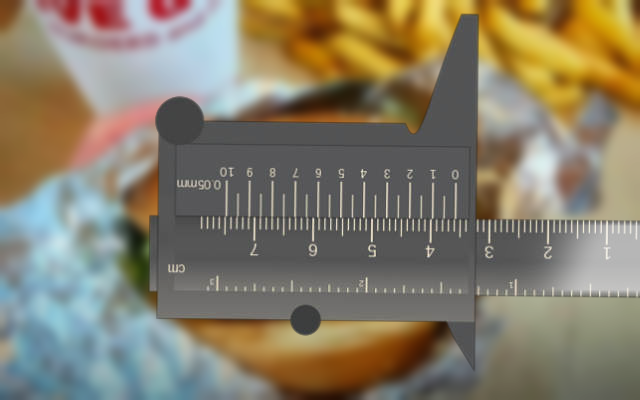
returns 35.8,mm
